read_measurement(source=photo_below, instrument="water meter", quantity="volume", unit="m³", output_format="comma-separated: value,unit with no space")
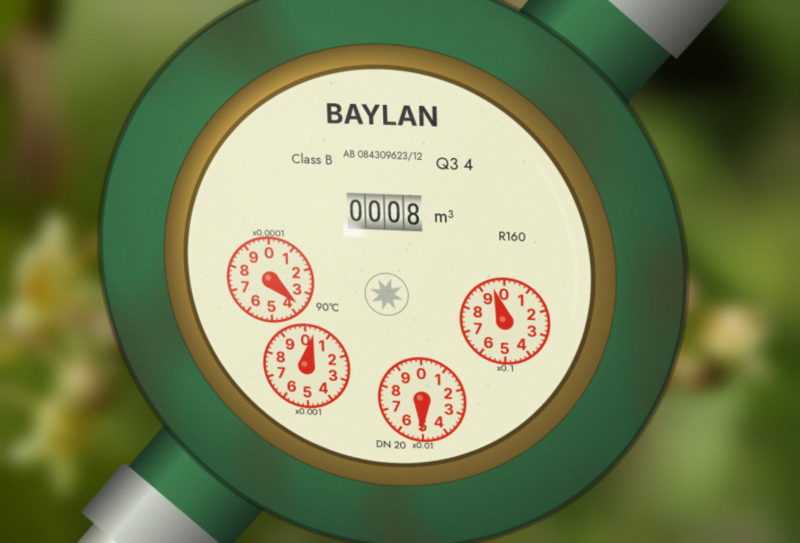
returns 7.9503,m³
